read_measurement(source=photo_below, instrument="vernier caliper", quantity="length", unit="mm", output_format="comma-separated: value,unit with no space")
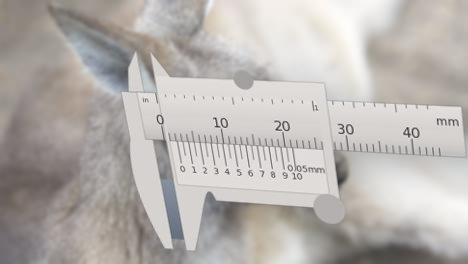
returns 2.2,mm
